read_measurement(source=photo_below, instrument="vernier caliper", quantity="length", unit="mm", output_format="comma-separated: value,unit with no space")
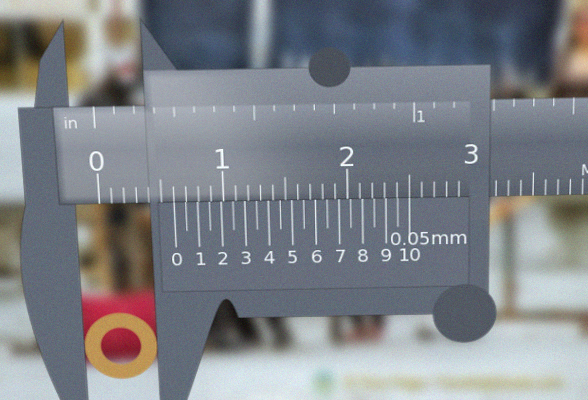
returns 6.0,mm
